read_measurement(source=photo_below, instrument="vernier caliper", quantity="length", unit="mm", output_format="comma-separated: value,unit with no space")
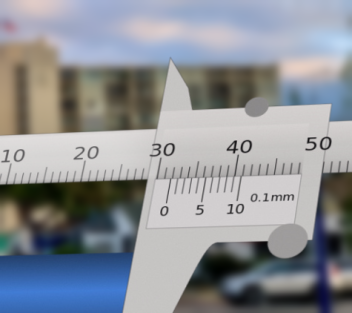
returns 31.8,mm
